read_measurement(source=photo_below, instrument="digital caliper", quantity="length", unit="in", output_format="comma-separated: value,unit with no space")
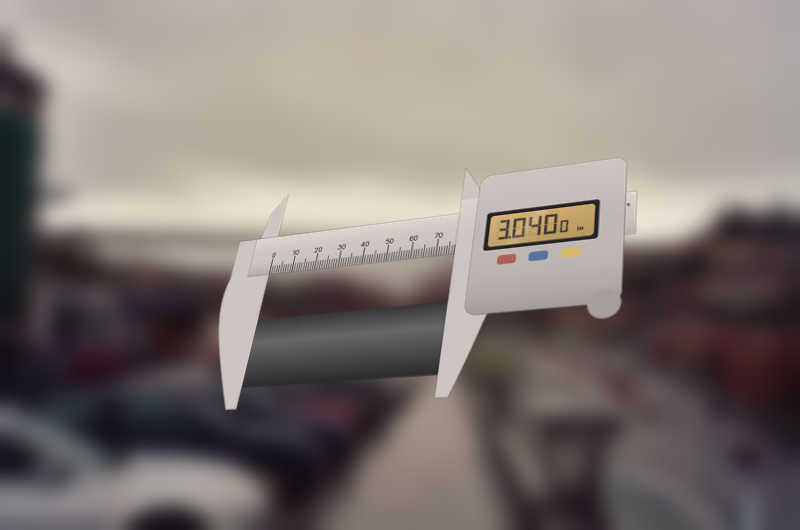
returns 3.0400,in
